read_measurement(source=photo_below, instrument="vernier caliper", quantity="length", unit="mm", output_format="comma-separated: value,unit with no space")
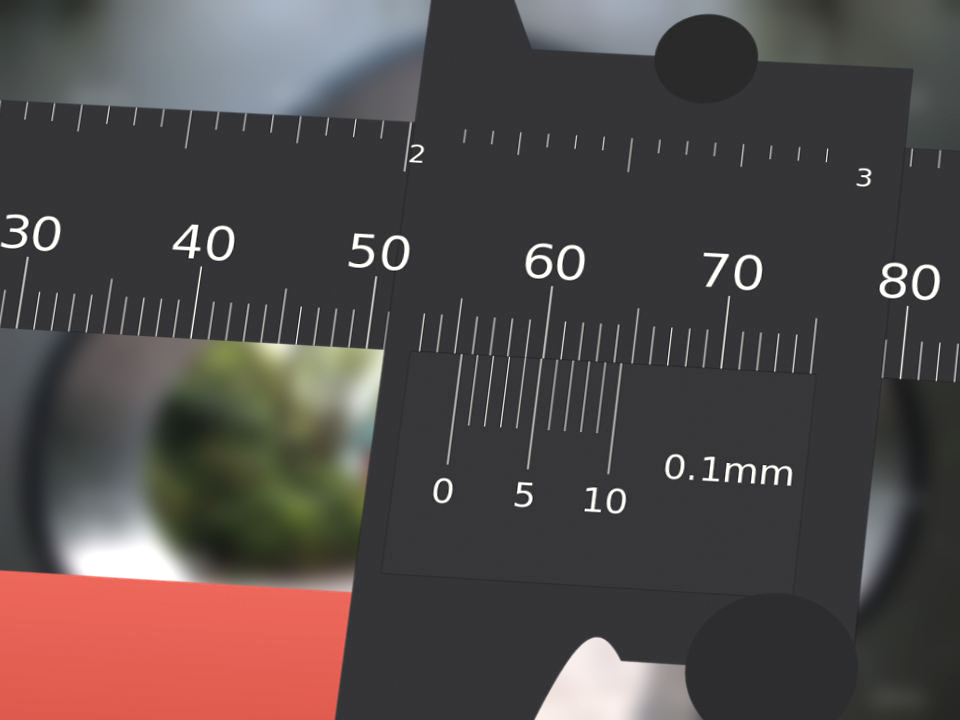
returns 55.4,mm
